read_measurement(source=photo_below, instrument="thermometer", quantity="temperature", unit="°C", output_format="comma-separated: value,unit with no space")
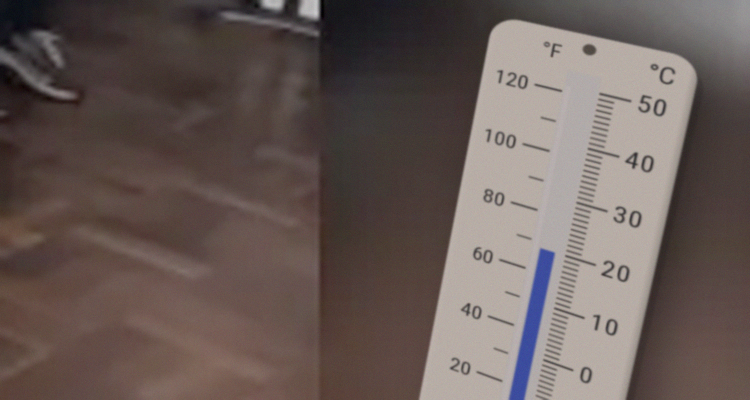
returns 20,°C
